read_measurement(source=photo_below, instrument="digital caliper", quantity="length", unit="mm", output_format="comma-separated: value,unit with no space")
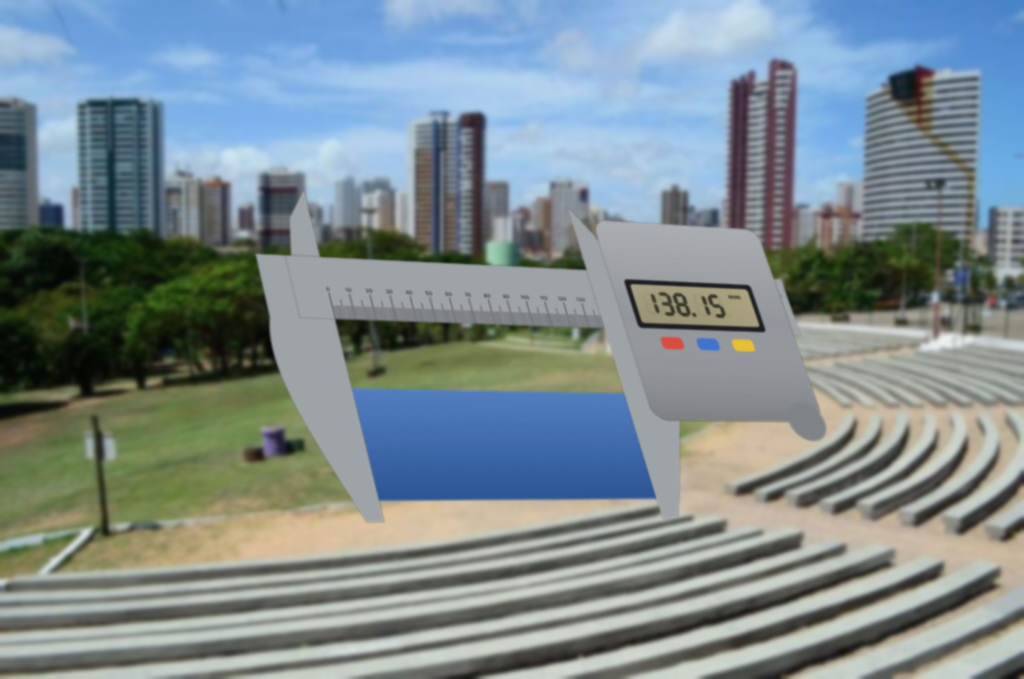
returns 138.15,mm
